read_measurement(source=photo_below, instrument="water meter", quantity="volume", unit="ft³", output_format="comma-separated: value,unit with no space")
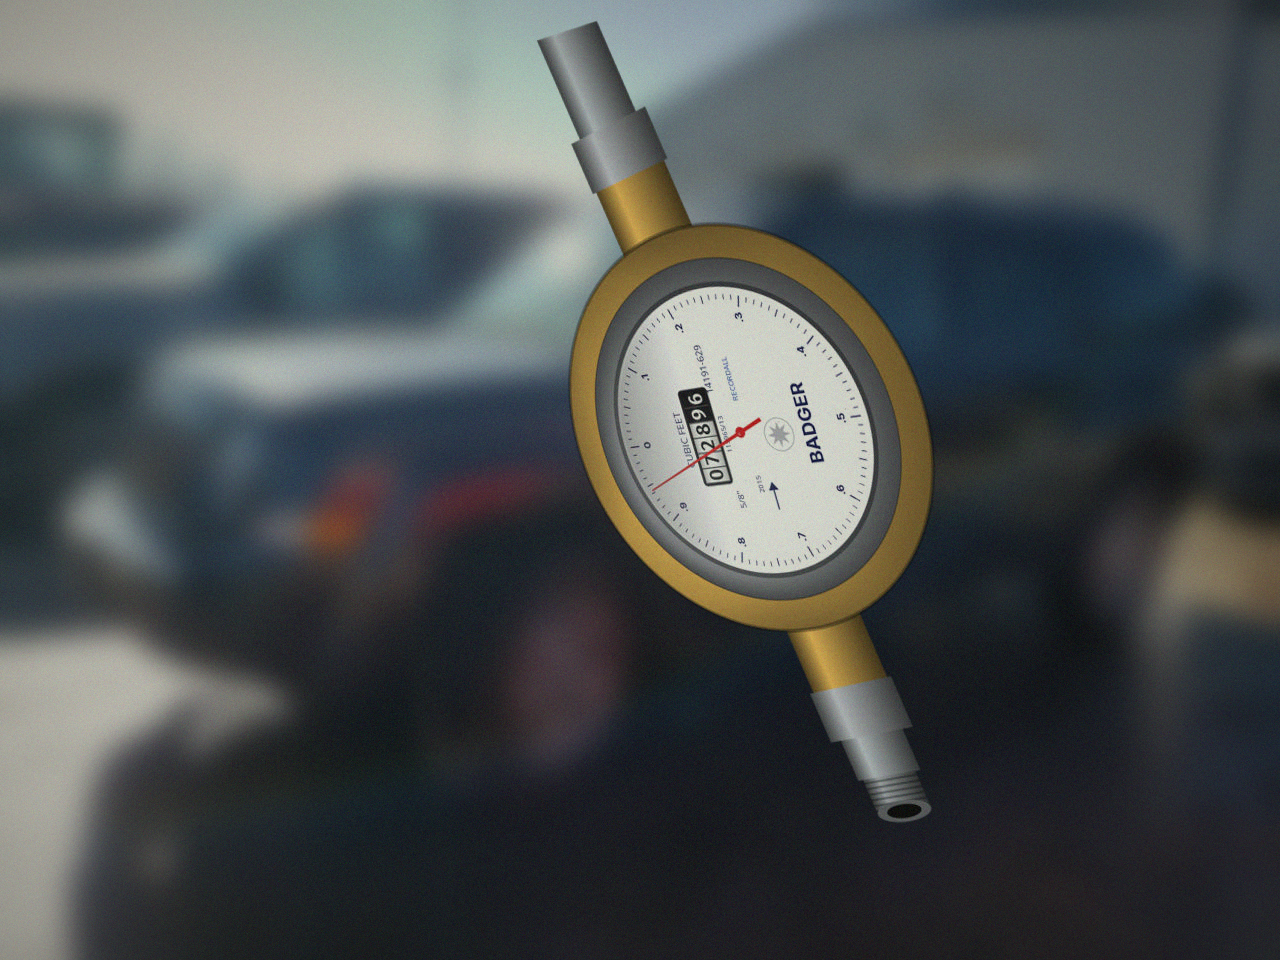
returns 72895.94,ft³
